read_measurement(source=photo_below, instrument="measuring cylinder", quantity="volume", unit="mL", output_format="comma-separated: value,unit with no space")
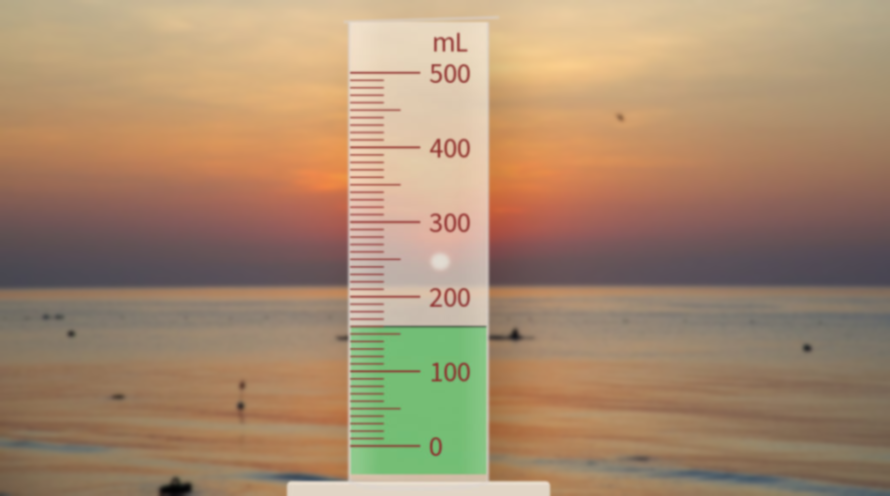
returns 160,mL
